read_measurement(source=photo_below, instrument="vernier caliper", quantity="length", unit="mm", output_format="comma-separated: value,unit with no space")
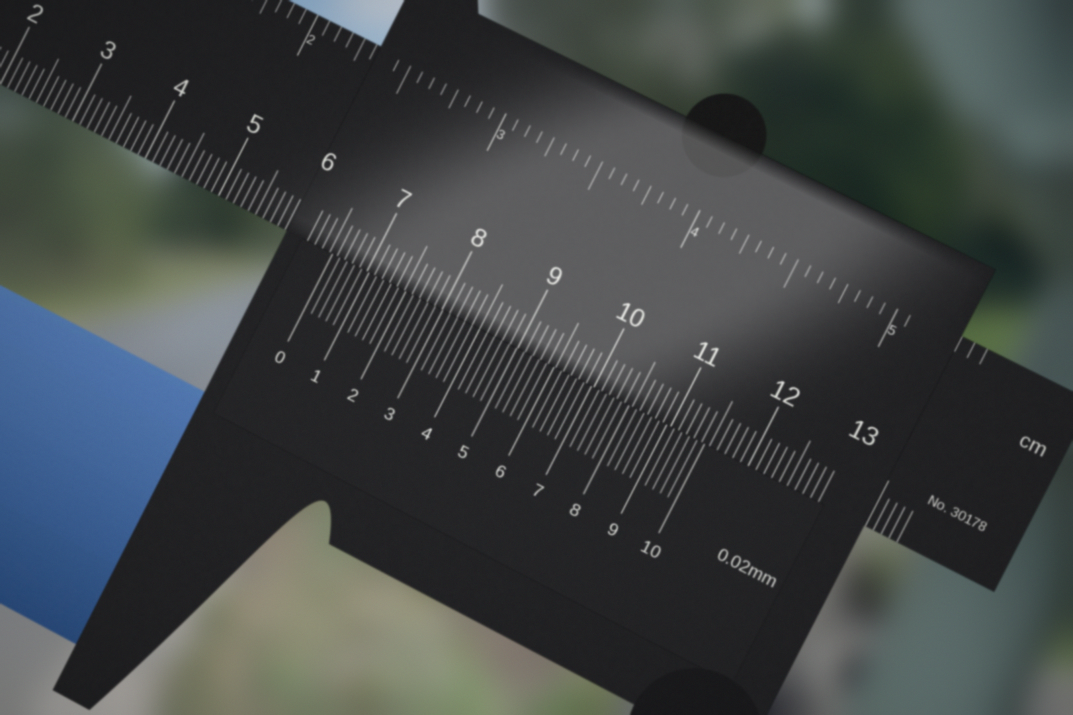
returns 65.4,mm
